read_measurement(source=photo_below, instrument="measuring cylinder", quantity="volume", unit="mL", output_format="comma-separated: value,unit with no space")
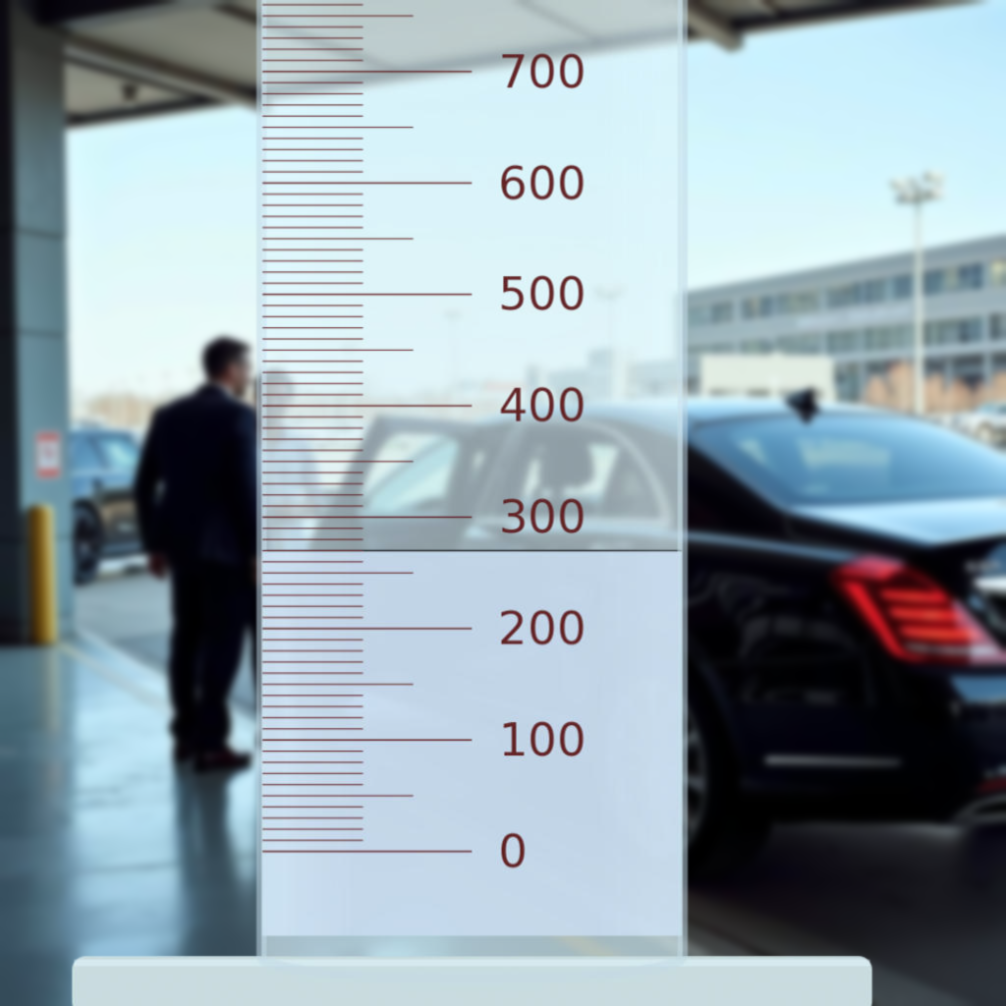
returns 270,mL
